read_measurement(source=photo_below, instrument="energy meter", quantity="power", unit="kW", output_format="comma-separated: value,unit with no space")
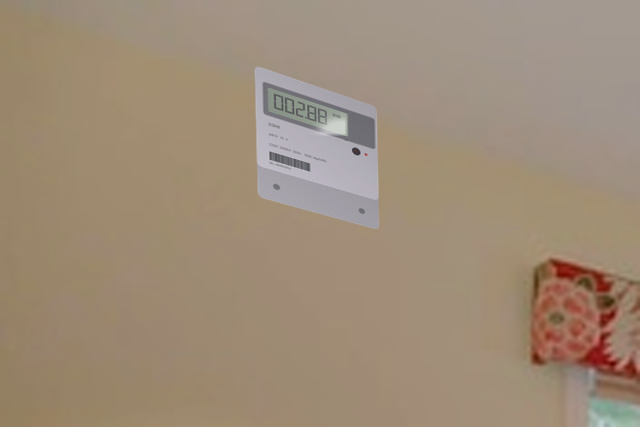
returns 2.88,kW
